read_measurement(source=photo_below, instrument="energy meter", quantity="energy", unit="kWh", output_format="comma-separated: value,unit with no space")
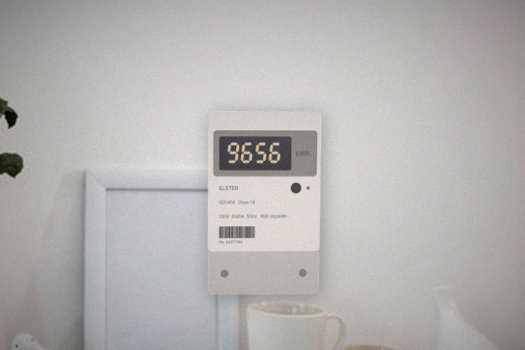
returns 9656,kWh
